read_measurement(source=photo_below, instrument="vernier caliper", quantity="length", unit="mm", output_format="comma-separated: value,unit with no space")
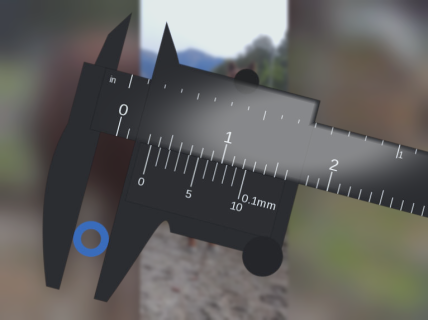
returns 3.3,mm
